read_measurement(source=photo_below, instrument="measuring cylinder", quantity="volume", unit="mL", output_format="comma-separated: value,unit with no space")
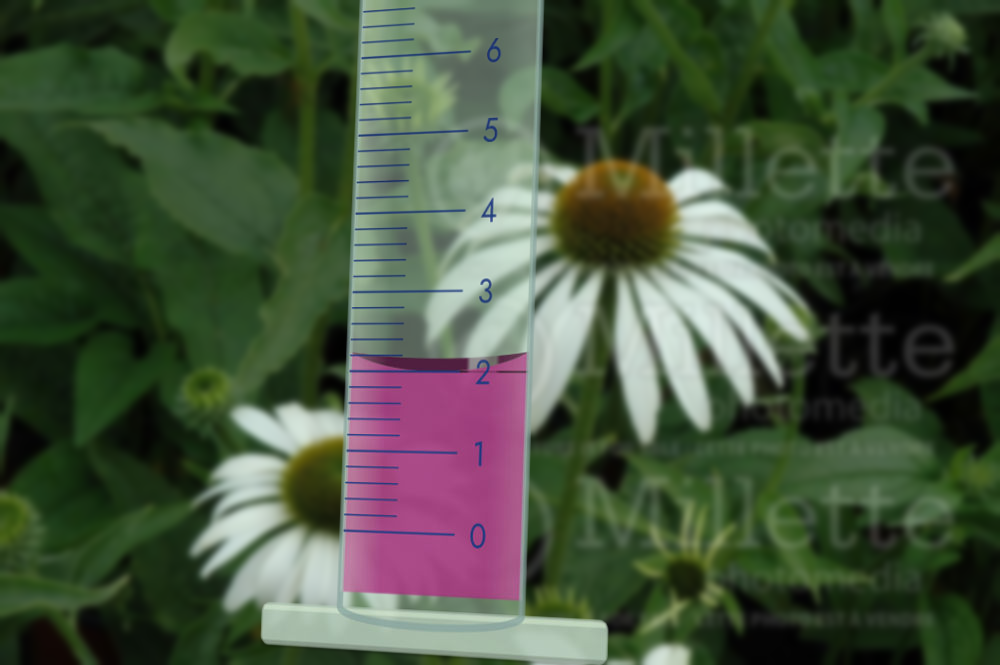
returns 2,mL
